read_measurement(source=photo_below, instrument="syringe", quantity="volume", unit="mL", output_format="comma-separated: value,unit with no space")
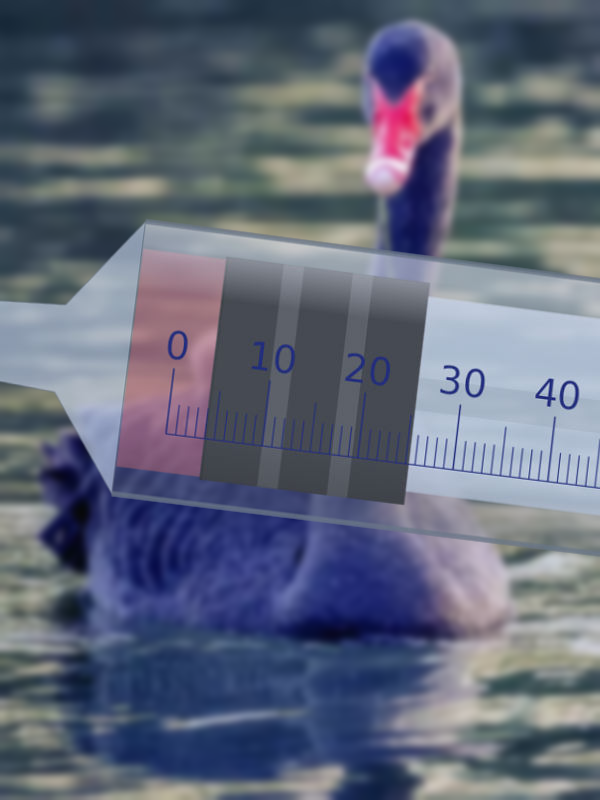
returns 4,mL
